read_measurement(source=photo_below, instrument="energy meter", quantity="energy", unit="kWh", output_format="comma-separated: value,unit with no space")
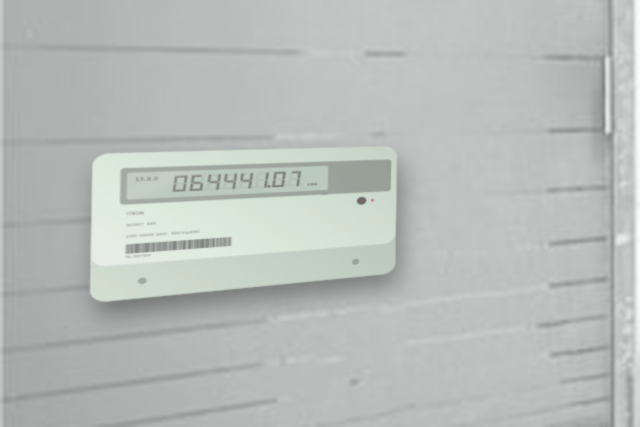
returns 64441.07,kWh
